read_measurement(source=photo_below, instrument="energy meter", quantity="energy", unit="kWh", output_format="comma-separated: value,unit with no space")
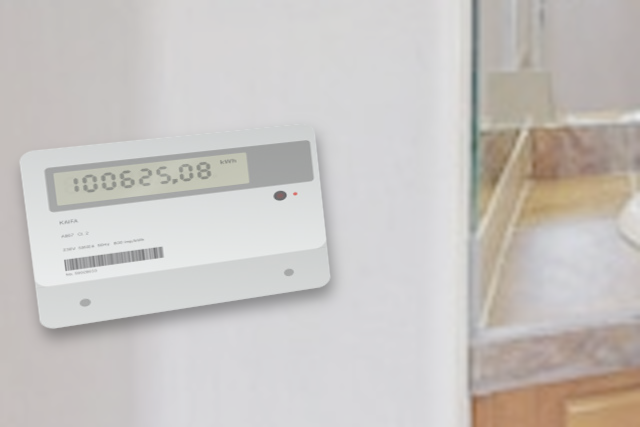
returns 100625.08,kWh
